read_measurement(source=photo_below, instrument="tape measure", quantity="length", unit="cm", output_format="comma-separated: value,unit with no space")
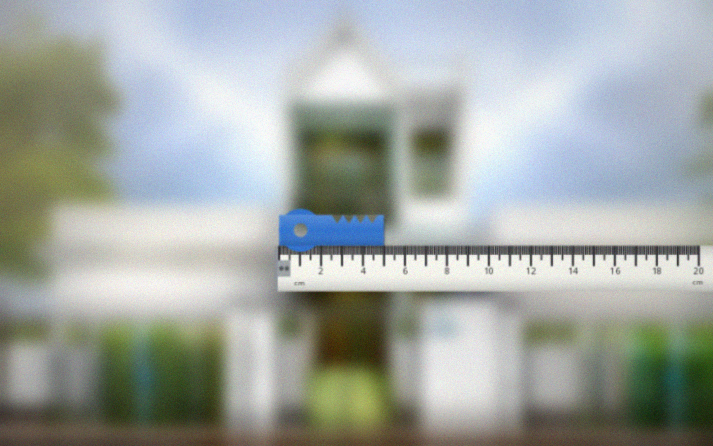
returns 5,cm
